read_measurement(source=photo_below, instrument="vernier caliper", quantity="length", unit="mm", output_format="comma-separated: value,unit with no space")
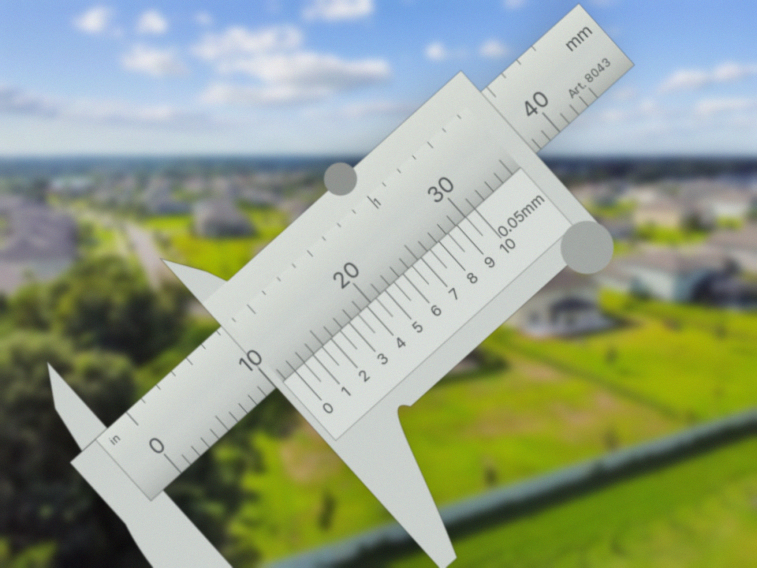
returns 12.0,mm
